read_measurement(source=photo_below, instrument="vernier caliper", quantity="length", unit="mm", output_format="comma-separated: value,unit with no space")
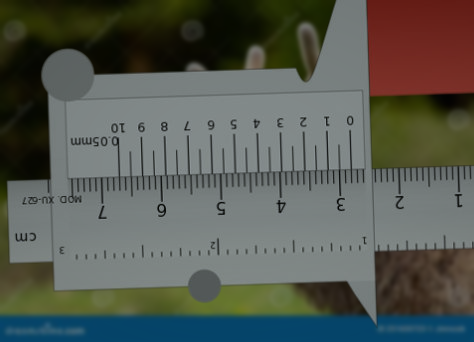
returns 28.0,mm
